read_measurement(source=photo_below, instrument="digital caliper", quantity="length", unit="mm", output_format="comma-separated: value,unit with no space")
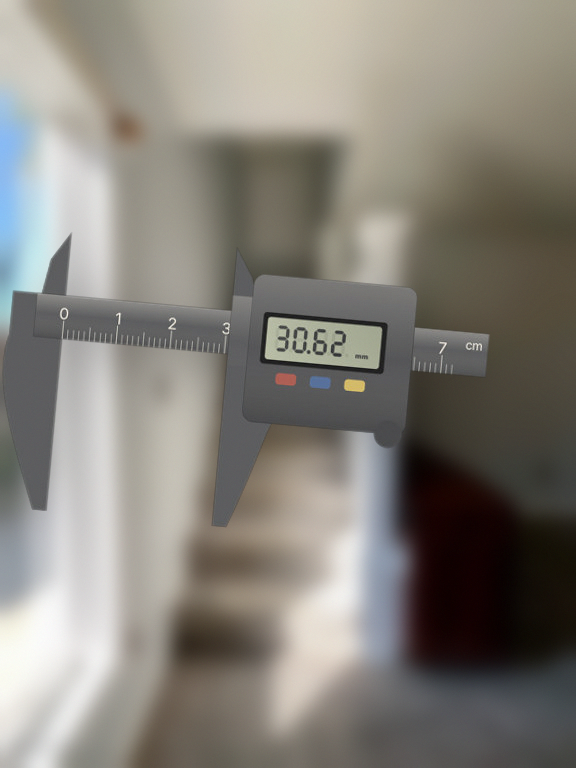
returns 30.62,mm
